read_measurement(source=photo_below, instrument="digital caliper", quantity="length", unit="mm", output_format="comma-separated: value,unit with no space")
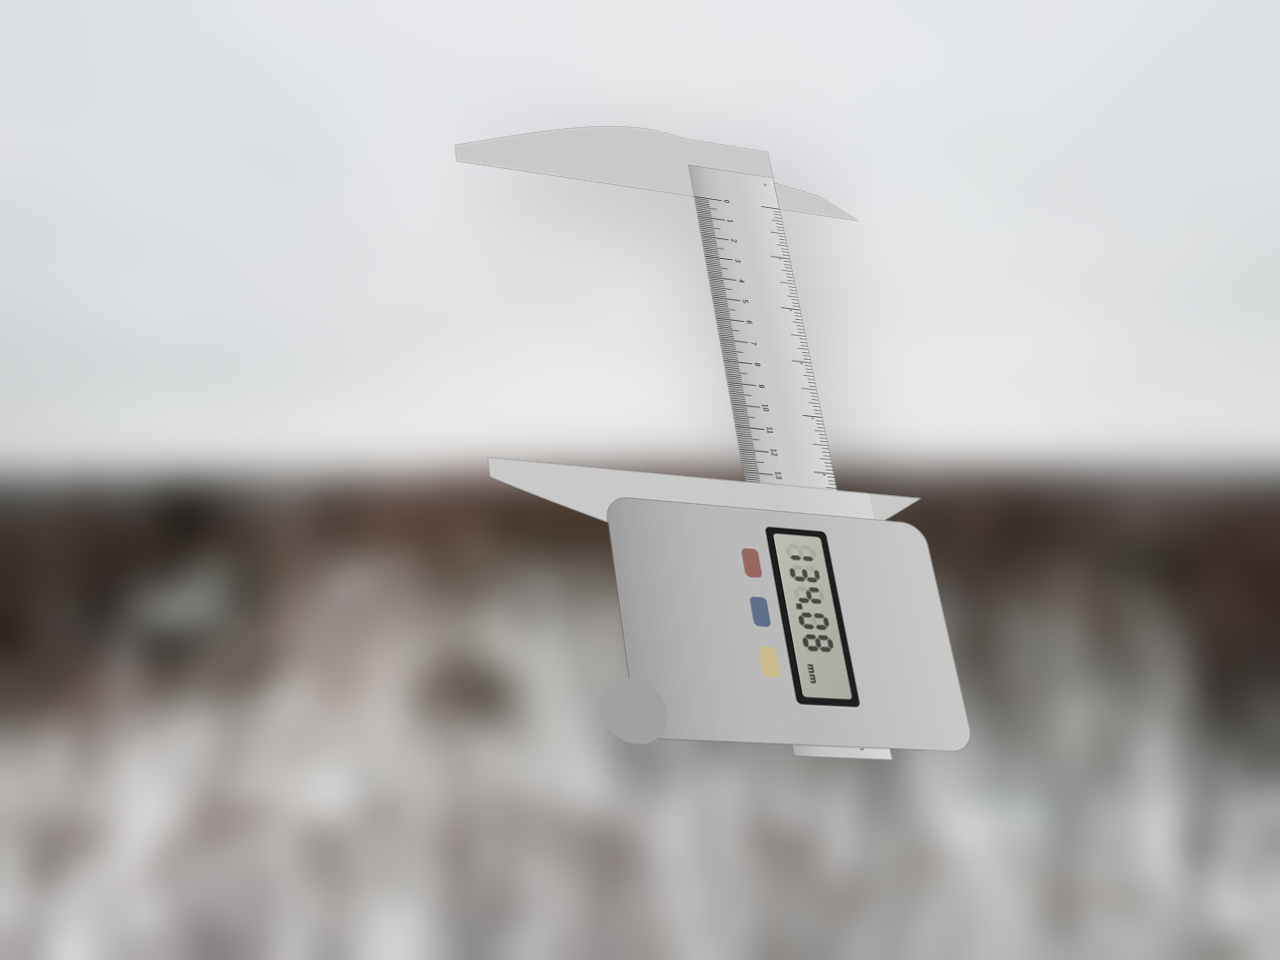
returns 134.08,mm
